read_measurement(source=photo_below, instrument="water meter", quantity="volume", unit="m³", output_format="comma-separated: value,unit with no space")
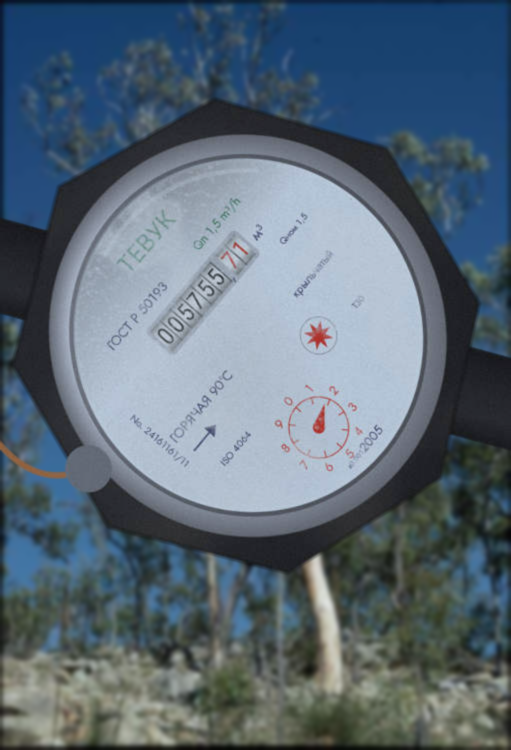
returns 5755.711,m³
